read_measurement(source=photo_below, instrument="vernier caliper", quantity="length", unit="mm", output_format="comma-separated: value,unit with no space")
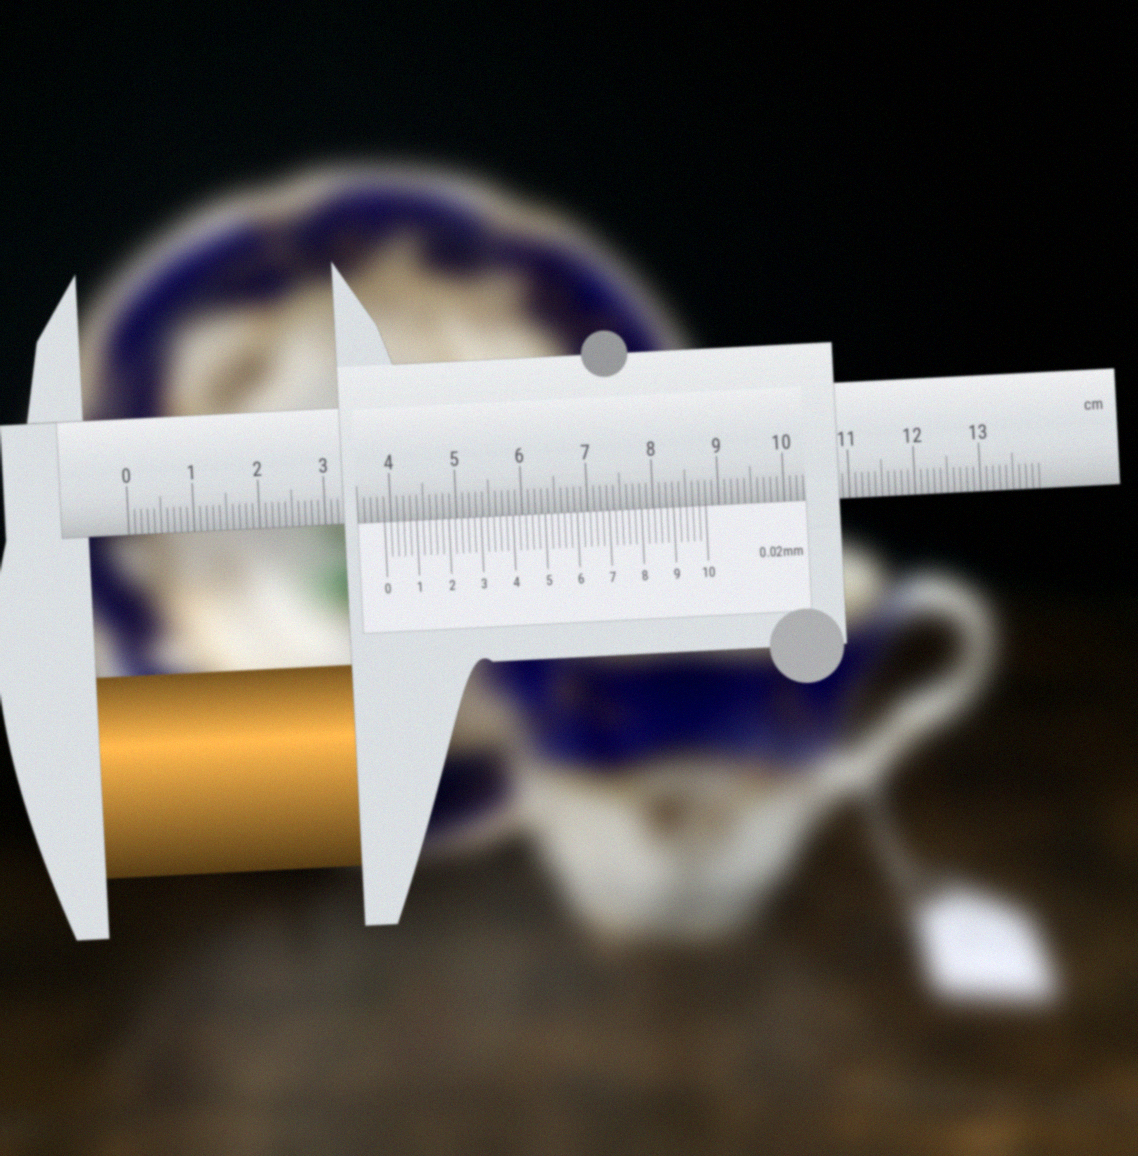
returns 39.0,mm
